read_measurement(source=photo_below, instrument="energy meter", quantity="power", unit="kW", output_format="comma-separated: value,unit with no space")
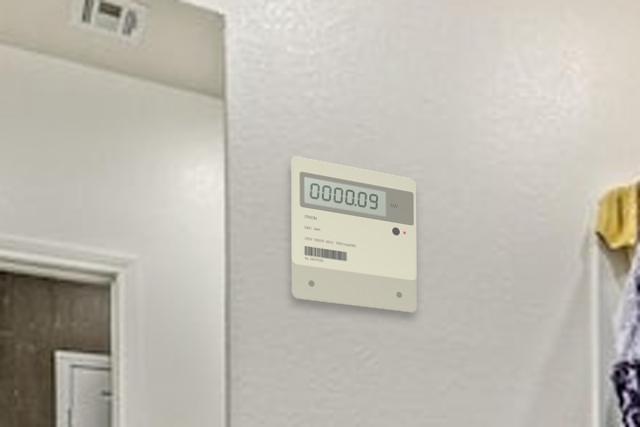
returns 0.09,kW
